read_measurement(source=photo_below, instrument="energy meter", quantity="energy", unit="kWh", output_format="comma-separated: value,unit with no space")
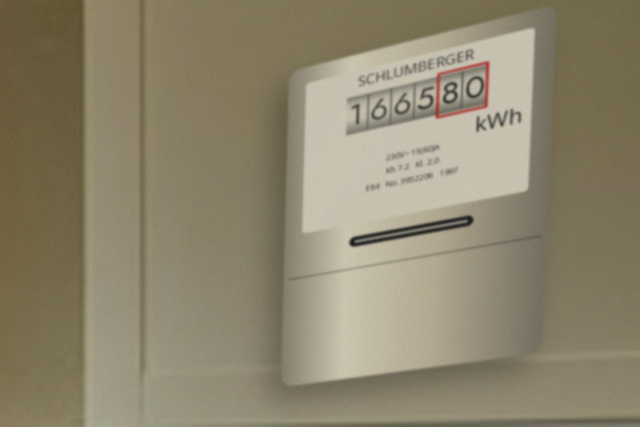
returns 1665.80,kWh
